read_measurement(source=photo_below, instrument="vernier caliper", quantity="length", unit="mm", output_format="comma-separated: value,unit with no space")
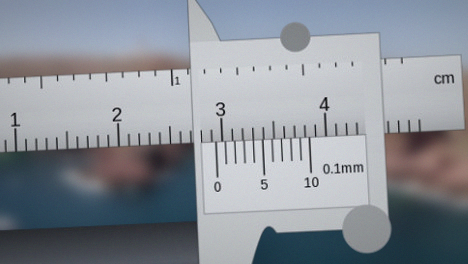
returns 29.4,mm
